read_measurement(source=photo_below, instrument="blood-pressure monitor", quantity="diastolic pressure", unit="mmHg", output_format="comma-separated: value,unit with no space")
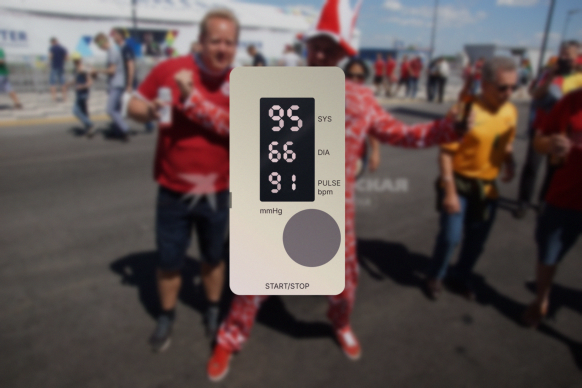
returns 66,mmHg
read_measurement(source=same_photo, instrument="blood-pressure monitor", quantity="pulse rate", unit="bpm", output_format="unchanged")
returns 91,bpm
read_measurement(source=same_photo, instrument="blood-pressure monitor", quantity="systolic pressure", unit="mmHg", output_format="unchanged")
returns 95,mmHg
